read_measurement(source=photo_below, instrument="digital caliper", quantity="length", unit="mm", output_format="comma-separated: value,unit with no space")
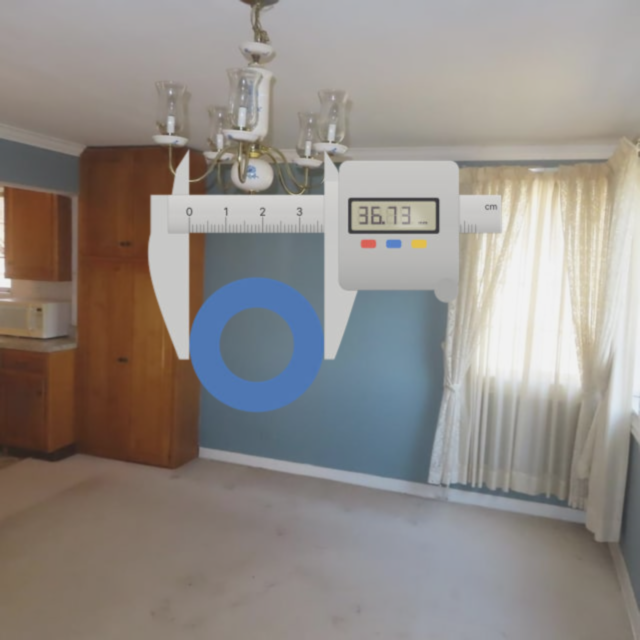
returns 36.73,mm
